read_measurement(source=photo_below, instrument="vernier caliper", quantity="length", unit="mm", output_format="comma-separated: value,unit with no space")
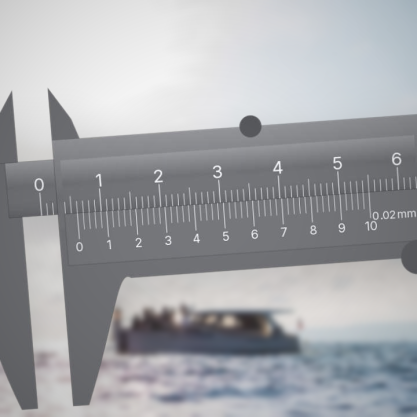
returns 6.0,mm
